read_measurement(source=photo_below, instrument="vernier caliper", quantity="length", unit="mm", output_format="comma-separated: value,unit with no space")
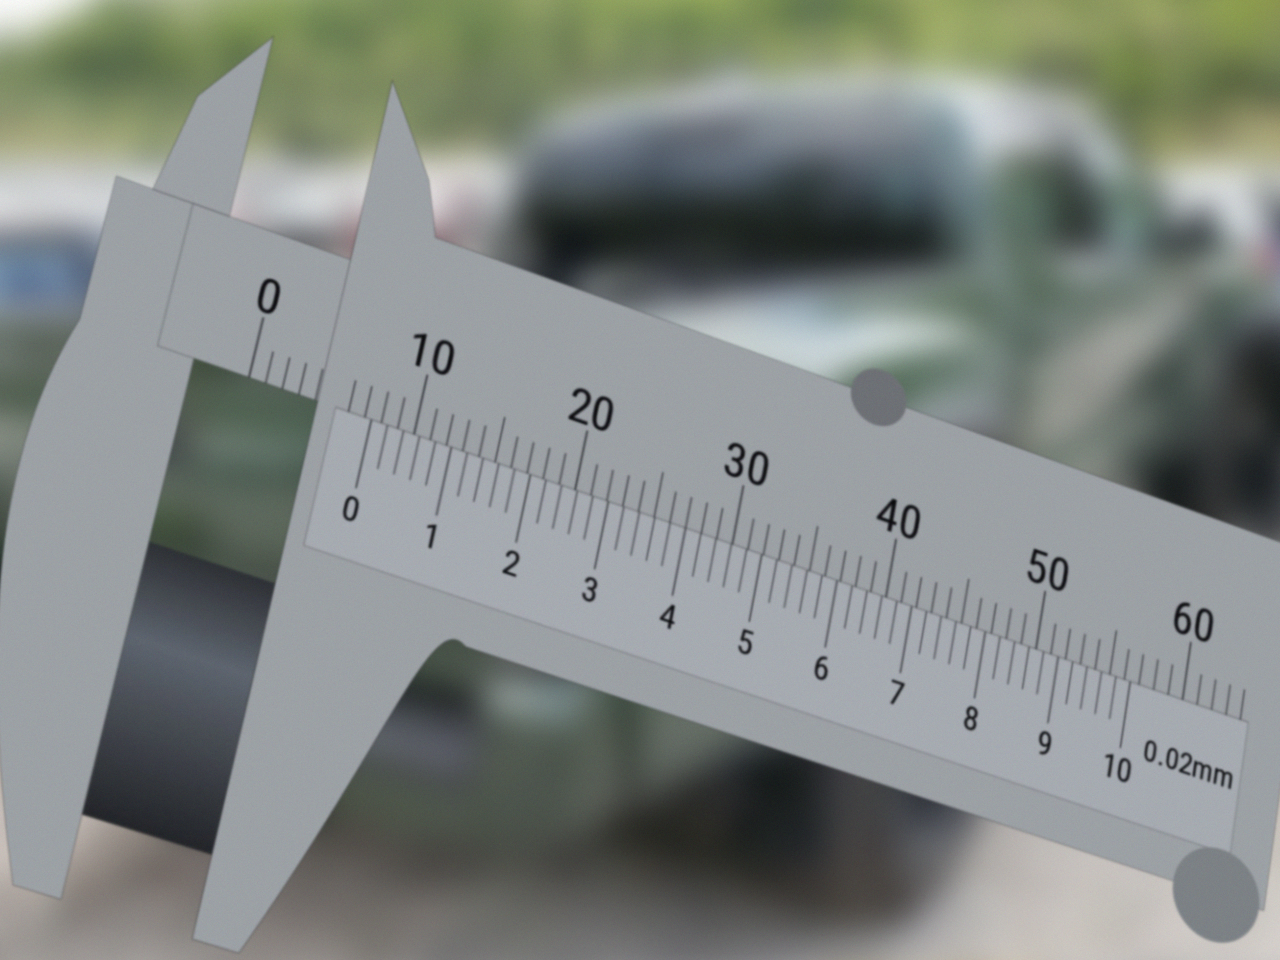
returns 7.4,mm
